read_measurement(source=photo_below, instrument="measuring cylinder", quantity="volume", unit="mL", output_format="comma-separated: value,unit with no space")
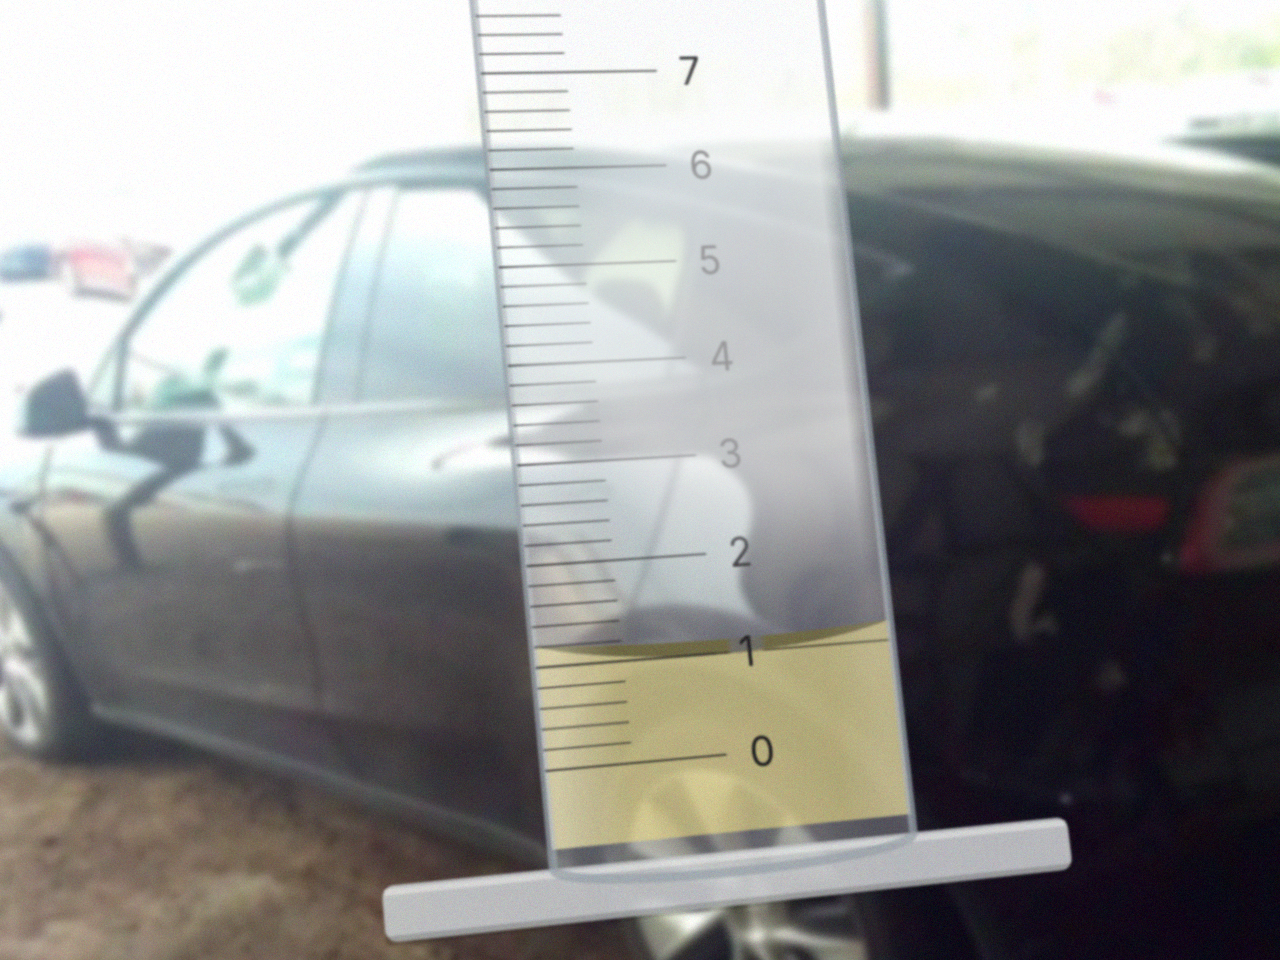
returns 1,mL
